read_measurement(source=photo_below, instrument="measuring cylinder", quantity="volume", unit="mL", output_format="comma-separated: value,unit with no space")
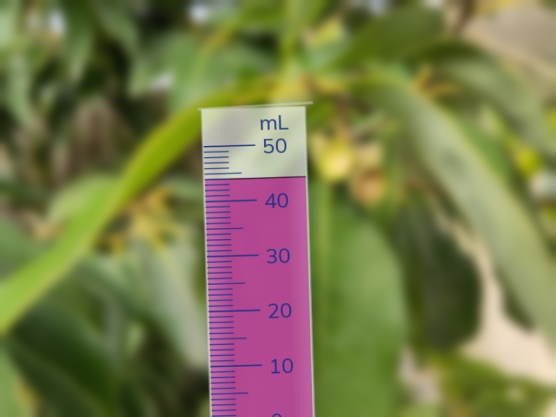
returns 44,mL
